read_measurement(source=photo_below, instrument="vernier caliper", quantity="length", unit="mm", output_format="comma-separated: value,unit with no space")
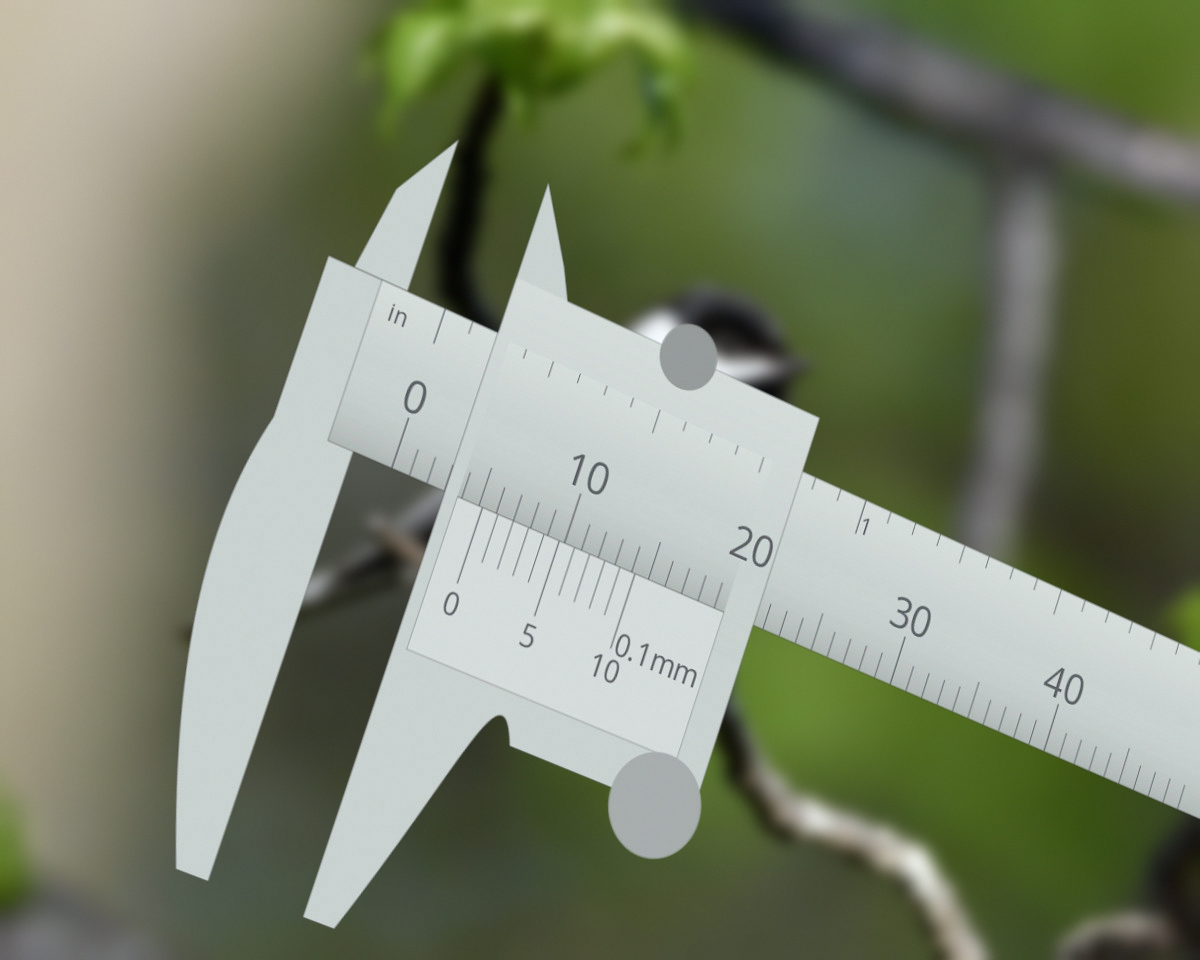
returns 5.2,mm
